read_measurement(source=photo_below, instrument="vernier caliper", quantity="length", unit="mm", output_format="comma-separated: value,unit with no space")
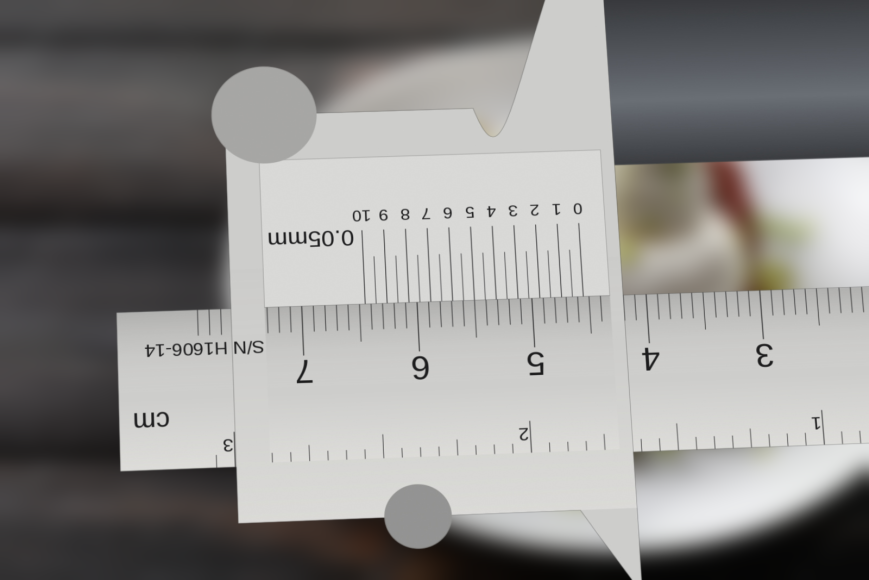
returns 45.5,mm
